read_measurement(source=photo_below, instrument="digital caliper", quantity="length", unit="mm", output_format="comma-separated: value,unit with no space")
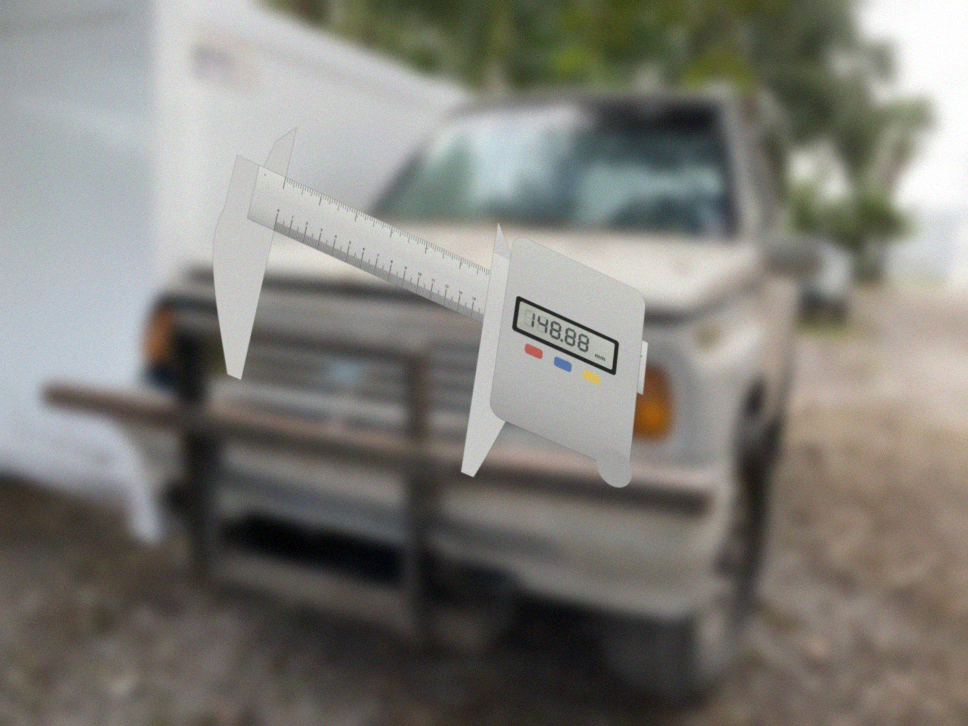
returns 148.88,mm
